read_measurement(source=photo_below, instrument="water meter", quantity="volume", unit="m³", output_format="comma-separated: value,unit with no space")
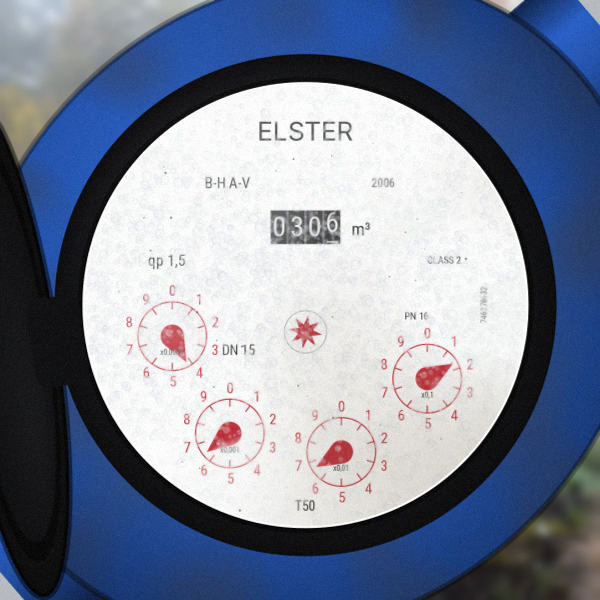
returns 306.1664,m³
